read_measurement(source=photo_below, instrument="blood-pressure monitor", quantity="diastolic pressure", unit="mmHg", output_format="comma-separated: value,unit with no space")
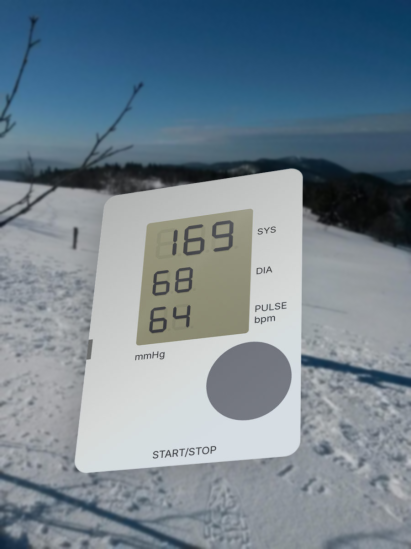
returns 68,mmHg
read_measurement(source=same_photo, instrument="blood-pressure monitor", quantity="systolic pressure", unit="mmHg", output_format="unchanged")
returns 169,mmHg
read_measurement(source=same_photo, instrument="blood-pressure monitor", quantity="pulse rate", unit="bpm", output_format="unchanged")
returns 64,bpm
